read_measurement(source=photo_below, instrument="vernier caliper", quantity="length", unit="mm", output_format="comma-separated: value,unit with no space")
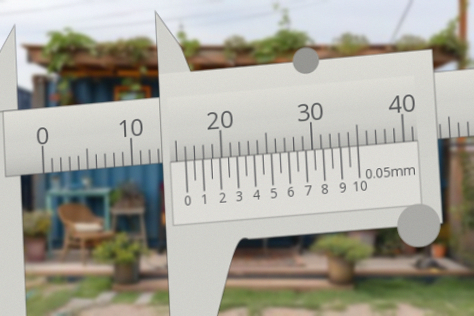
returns 16.0,mm
